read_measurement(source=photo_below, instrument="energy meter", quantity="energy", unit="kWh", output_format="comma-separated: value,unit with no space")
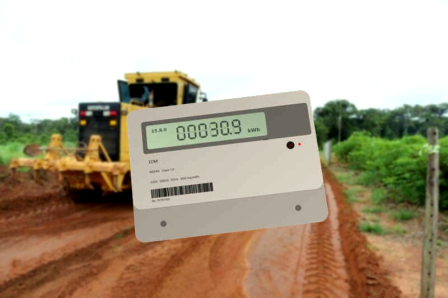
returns 30.9,kWh
